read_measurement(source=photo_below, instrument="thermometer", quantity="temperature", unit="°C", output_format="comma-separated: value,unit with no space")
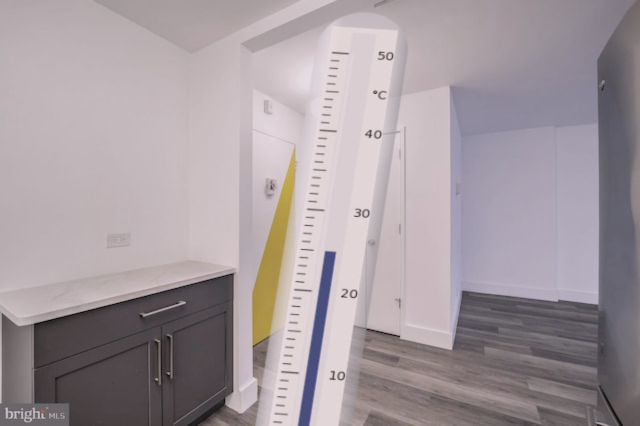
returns 25,°C
